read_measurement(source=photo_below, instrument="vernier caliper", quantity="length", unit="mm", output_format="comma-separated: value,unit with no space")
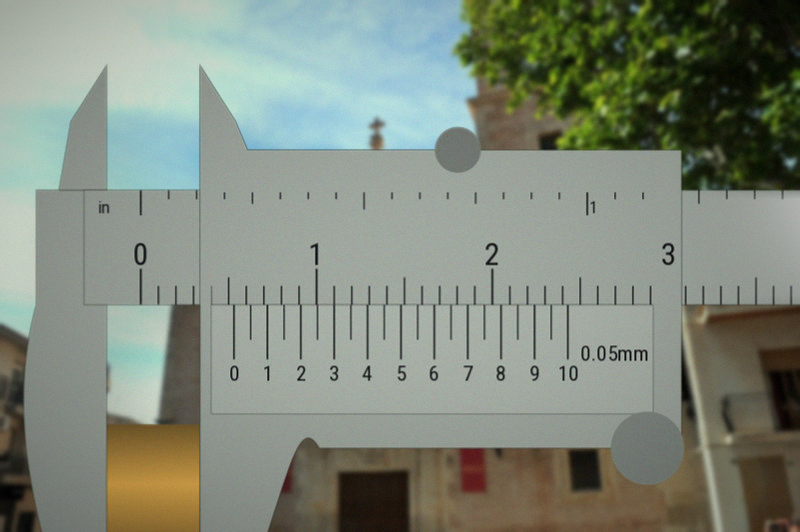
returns 5.3,mm
